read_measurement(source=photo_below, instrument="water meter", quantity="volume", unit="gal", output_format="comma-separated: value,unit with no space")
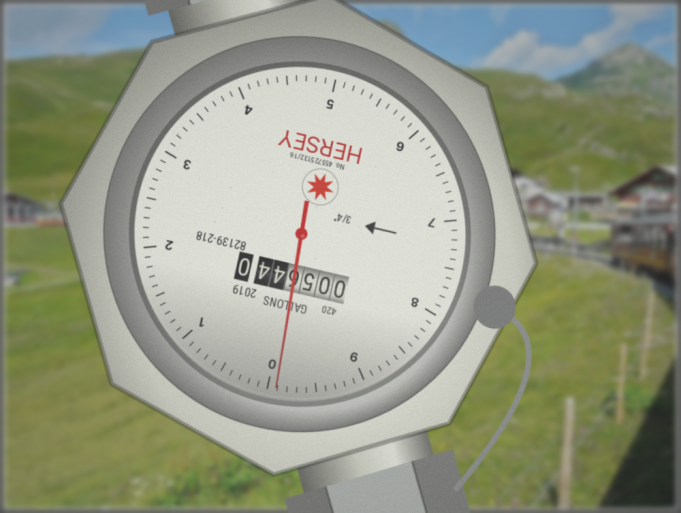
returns 56439.9,gal
